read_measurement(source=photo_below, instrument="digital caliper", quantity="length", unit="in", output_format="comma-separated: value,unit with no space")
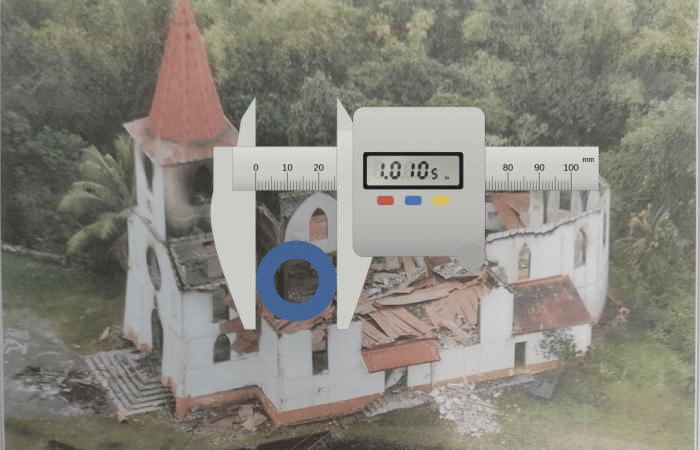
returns 1.0105,in
